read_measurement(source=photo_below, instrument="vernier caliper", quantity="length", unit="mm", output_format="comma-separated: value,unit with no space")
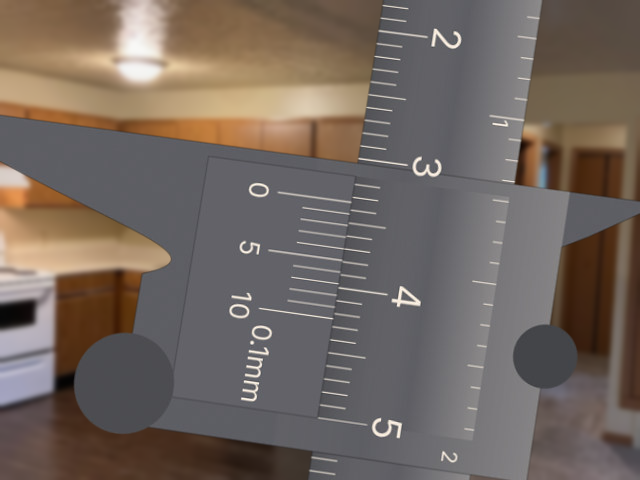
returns 33.4,mm
